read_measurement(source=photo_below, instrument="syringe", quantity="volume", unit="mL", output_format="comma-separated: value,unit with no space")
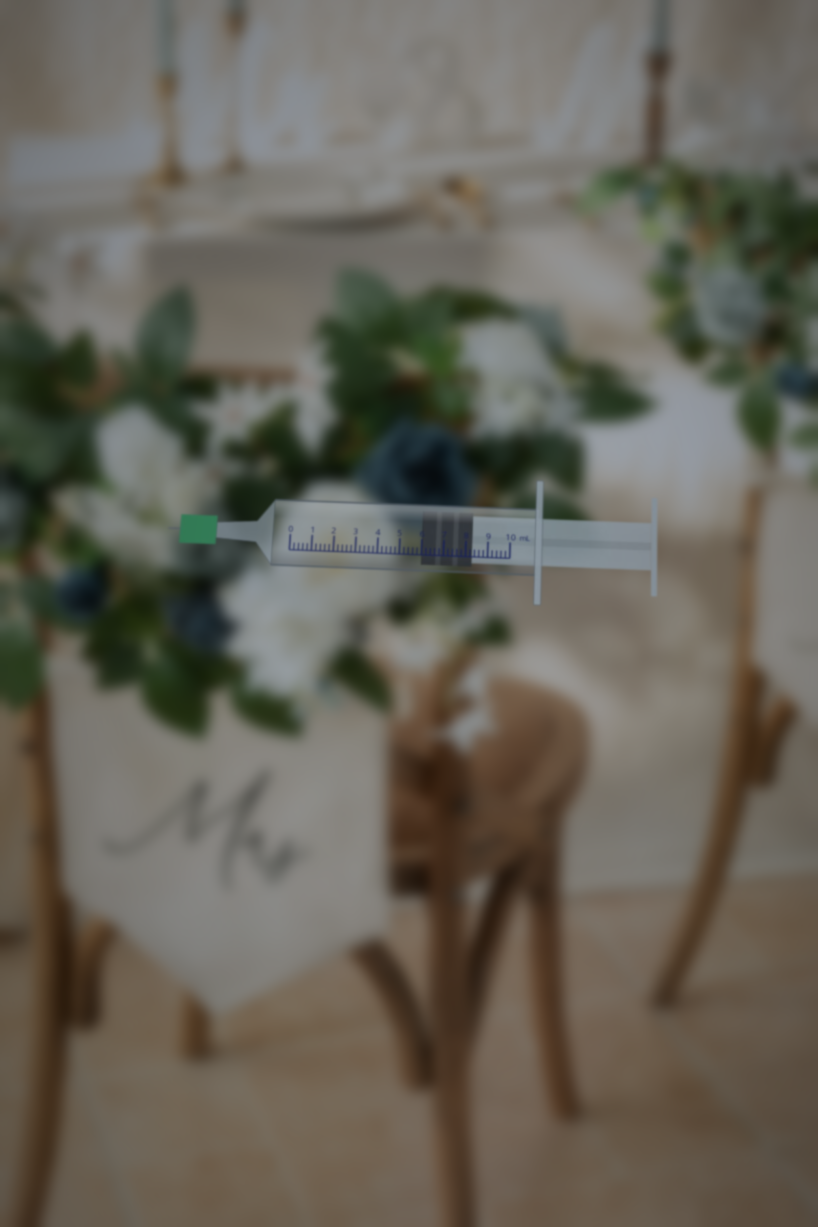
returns 6,mL
